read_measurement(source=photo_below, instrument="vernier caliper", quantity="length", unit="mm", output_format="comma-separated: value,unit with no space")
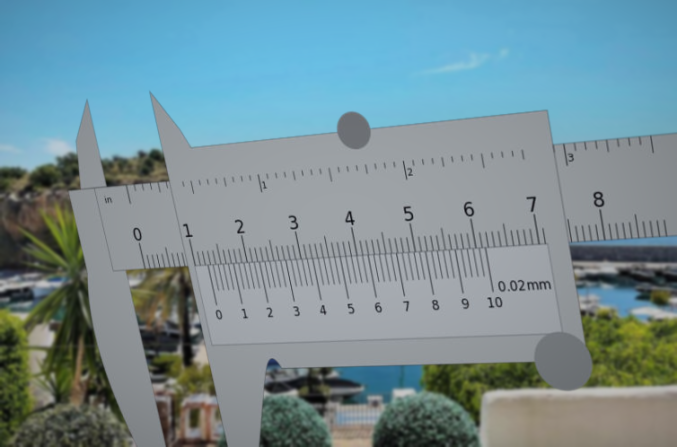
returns 12.5,mm
